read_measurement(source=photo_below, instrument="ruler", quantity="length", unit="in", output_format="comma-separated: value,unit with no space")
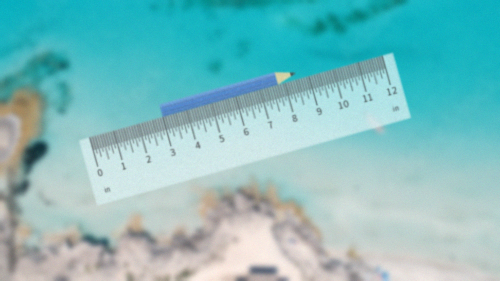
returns 5.5,in
